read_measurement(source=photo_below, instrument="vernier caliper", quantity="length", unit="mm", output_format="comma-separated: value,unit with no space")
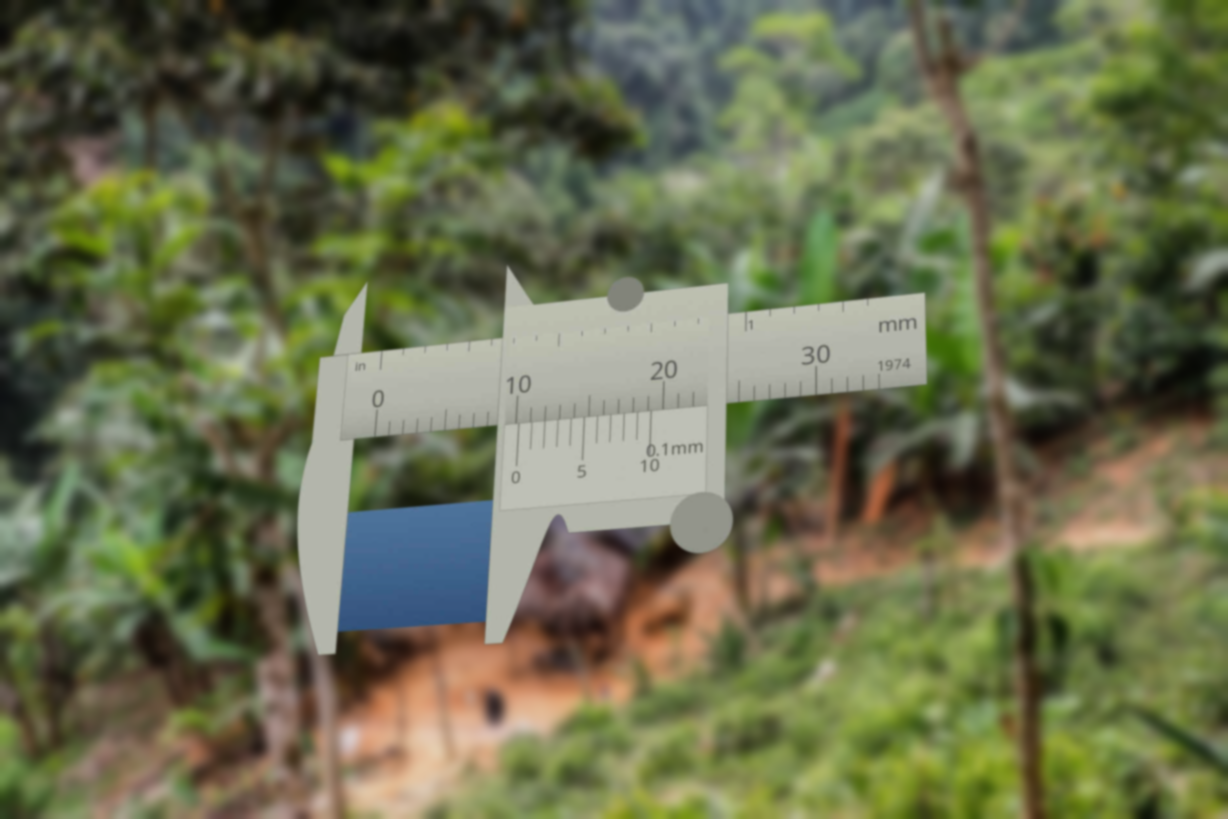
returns 10.2,mm
